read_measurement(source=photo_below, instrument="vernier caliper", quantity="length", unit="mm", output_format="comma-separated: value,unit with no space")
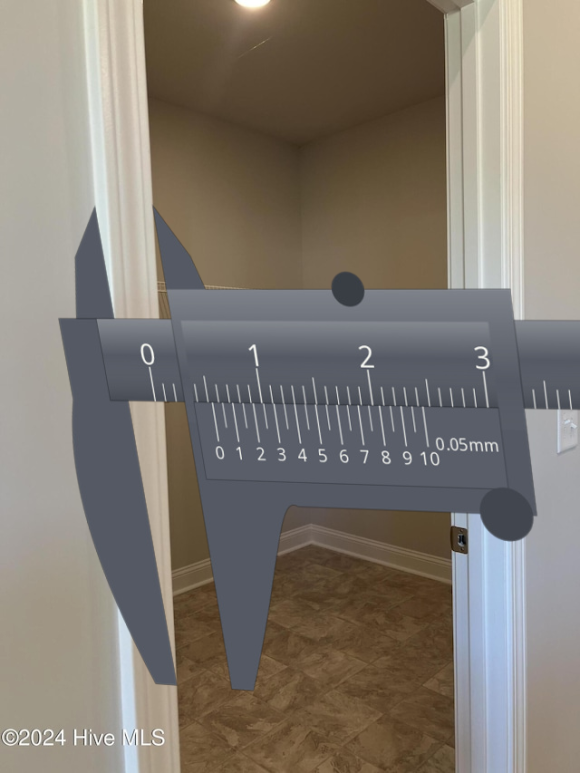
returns 5.4,mm
